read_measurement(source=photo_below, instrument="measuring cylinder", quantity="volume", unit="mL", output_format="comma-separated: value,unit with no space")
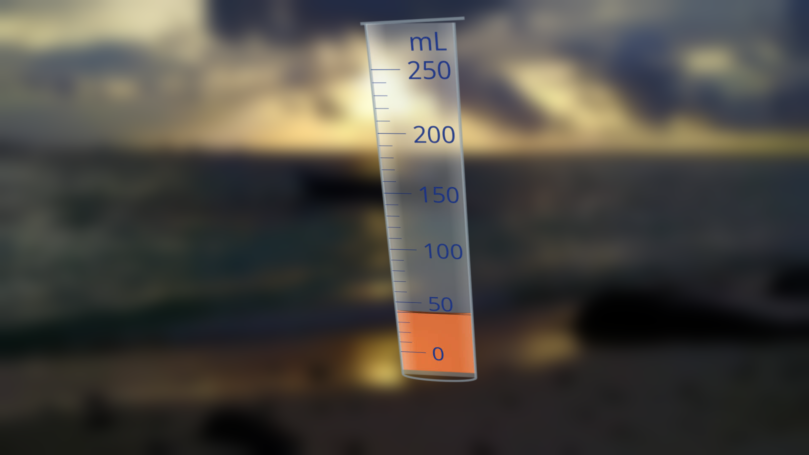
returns 40,mL
